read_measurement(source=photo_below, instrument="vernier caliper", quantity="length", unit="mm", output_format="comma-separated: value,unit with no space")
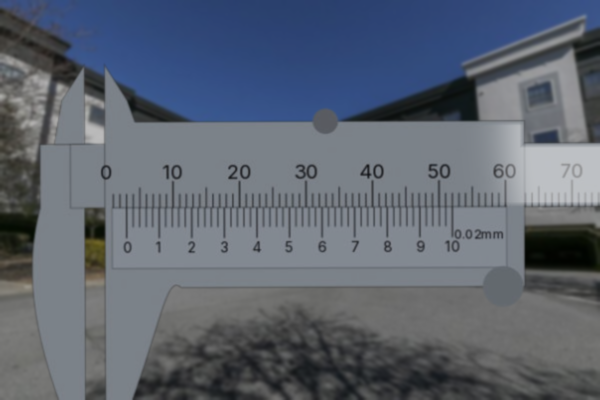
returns 3.0,mm
